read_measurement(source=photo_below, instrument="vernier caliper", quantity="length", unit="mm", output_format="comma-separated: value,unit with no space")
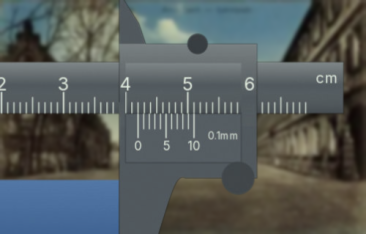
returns 42.0,mm
